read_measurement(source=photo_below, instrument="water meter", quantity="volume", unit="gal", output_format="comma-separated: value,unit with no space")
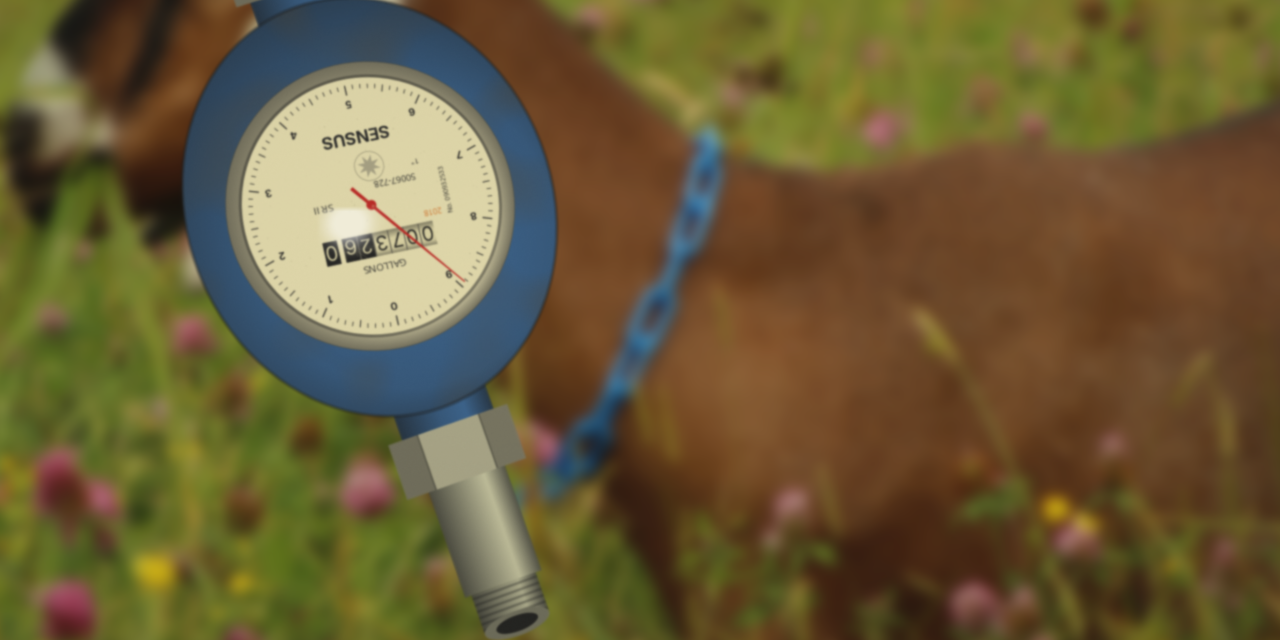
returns 73258.9,gal
